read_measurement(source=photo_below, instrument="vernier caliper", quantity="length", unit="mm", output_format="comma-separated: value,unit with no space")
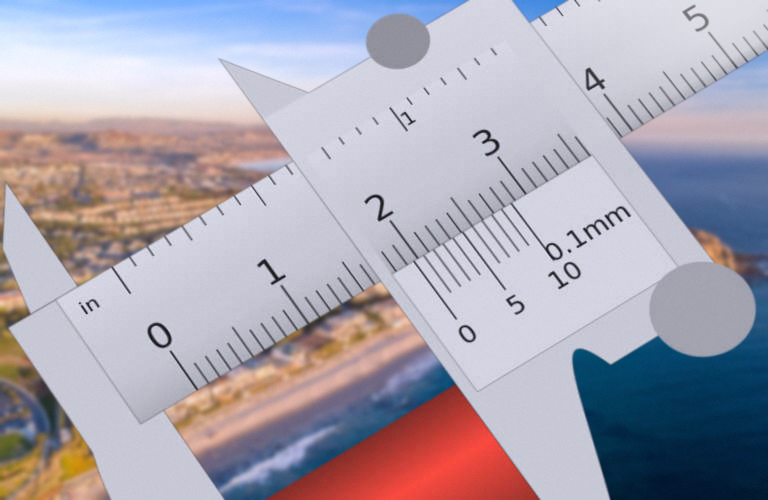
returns 19.6,mm
